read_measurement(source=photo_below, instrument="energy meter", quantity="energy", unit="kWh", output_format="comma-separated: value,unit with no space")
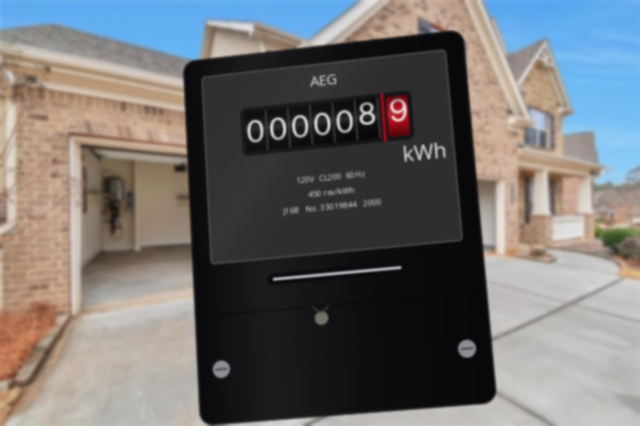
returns 8.9,kWh
